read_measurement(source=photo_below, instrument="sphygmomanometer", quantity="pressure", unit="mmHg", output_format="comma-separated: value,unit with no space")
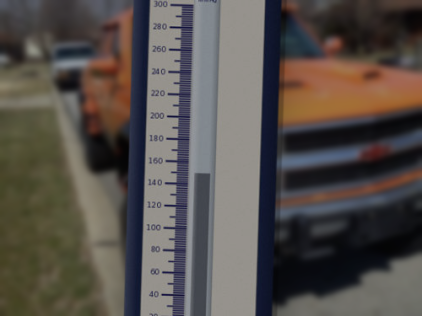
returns 150,mmHg
